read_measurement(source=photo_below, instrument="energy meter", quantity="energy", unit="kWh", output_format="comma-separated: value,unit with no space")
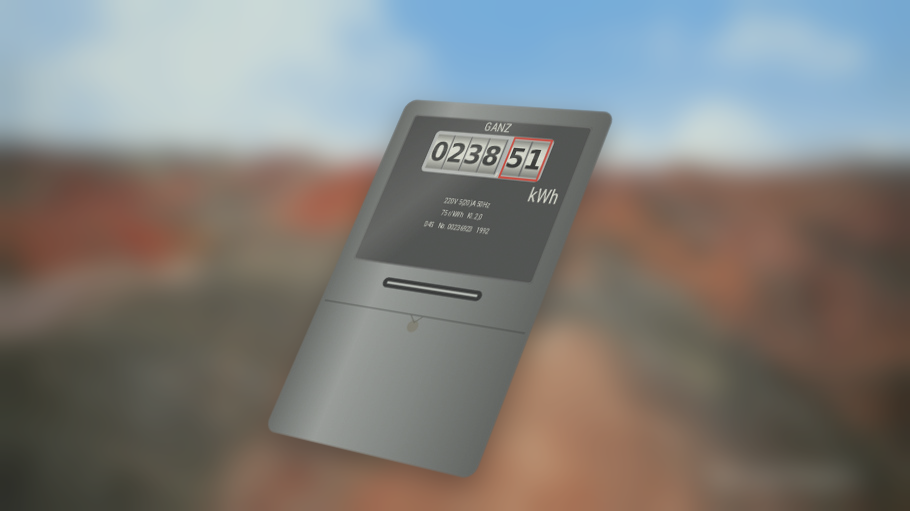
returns 238.51,kWh
